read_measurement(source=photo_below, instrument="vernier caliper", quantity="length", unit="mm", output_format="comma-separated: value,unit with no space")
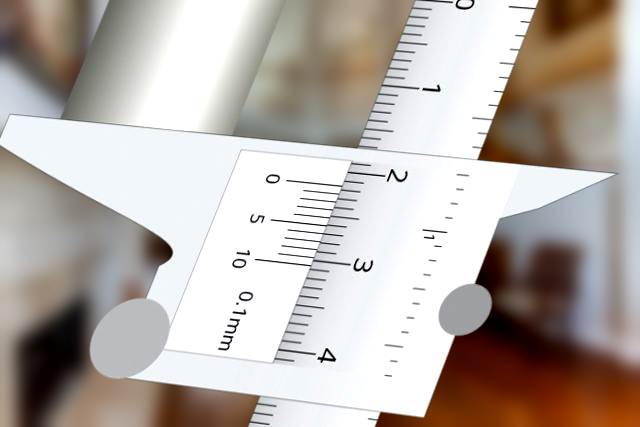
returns 21.6,mm
